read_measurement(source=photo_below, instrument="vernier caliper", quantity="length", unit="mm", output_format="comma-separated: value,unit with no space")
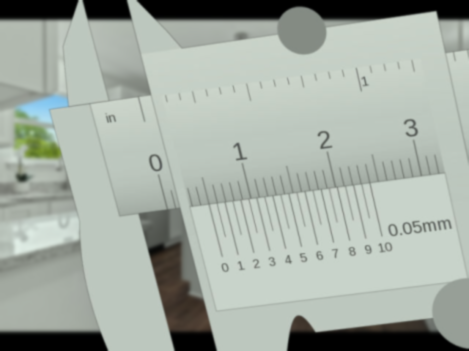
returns 5.0,mm
